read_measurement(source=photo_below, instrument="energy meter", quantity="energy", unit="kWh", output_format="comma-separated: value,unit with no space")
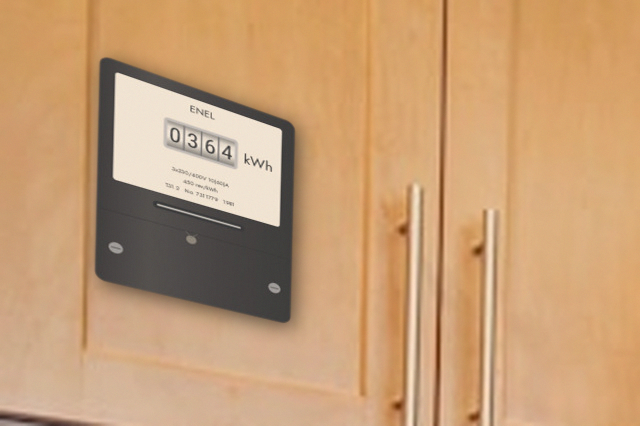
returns 364,kWh
